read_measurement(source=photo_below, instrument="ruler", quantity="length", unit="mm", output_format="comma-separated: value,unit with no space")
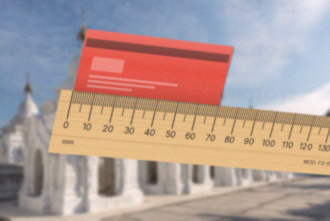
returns 70,mm
